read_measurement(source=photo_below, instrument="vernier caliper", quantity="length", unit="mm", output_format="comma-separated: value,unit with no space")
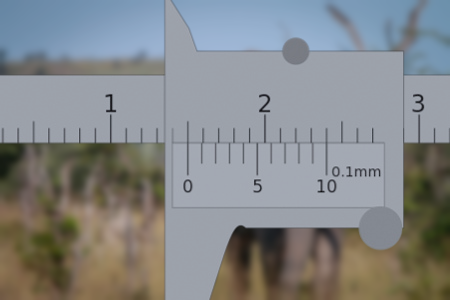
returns 15.0,mm
